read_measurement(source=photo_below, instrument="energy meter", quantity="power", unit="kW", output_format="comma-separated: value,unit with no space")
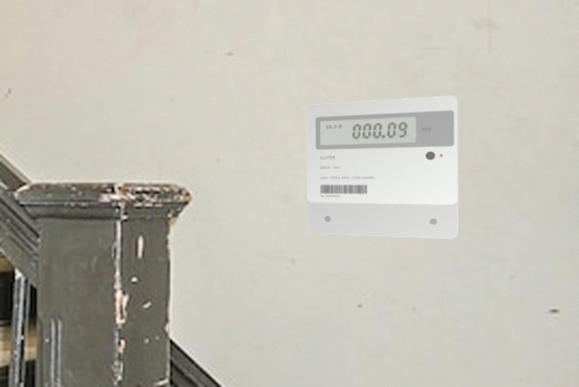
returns 0.09,kW
